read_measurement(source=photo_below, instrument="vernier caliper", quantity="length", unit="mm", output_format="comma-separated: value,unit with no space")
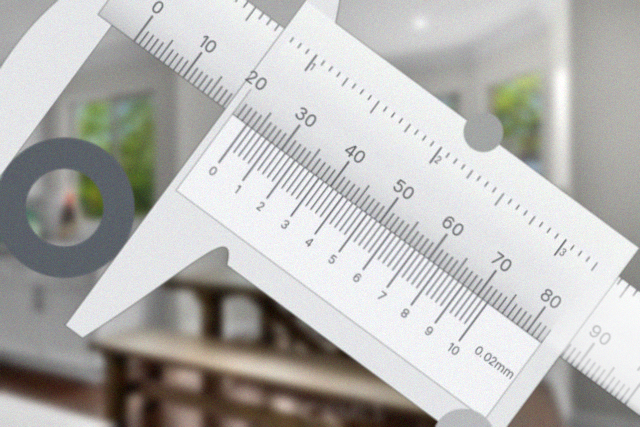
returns 23.0,mm
